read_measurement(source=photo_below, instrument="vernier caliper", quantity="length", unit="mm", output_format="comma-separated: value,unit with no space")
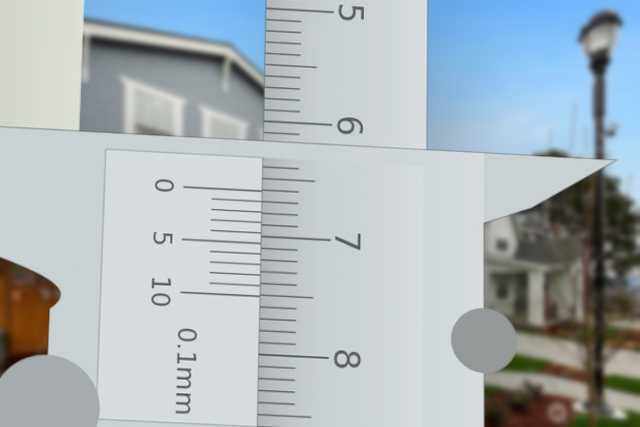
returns 66.1,mm
